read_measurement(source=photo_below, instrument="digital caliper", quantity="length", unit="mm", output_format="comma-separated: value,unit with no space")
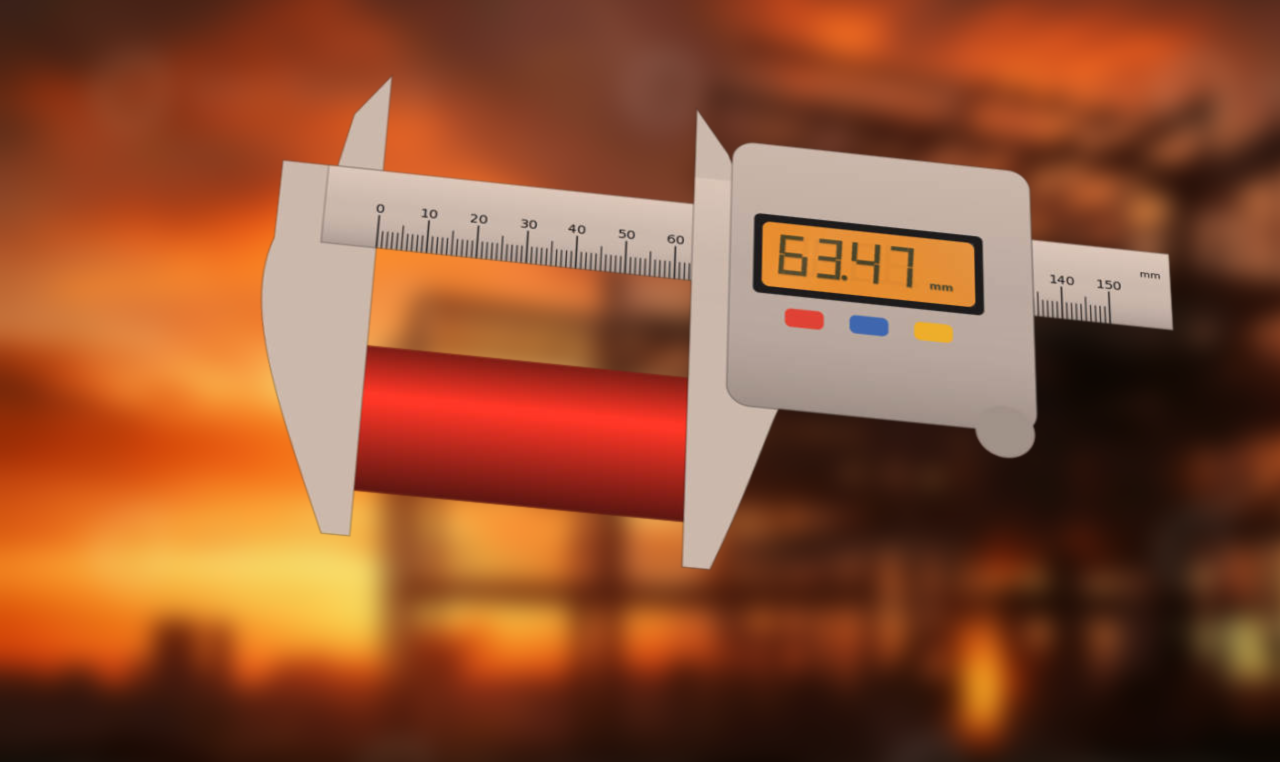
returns 63.47,mm
